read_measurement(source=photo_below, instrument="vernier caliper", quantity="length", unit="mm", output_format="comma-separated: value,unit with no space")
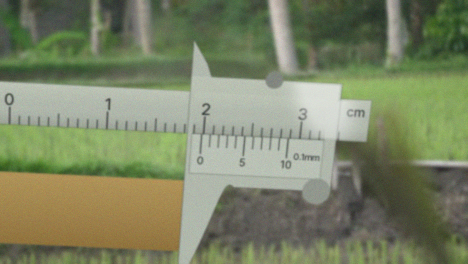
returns 19.8,mm
